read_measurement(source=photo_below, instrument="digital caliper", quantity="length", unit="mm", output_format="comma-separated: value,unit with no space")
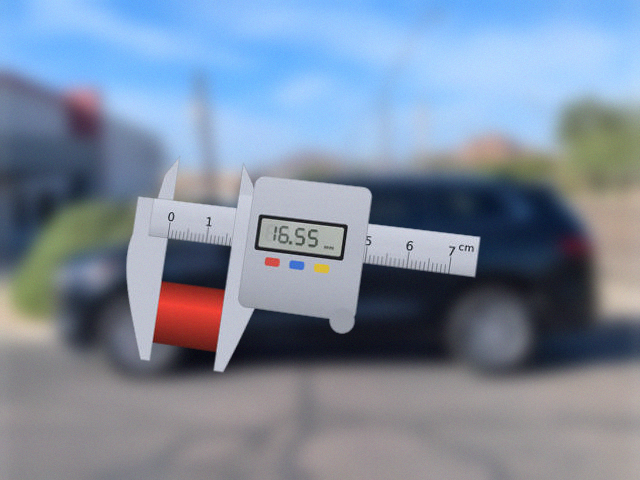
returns 16.55,mm
